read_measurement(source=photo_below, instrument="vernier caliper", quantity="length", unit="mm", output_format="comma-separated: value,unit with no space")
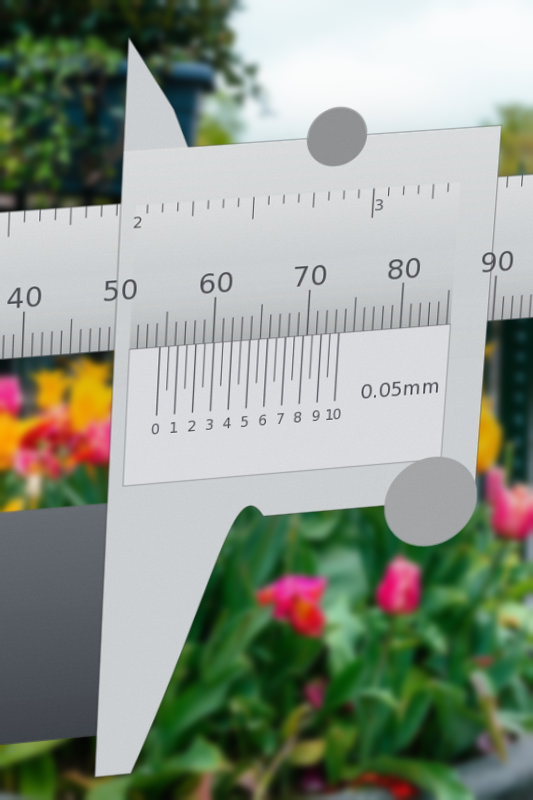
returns 54.4,mm
